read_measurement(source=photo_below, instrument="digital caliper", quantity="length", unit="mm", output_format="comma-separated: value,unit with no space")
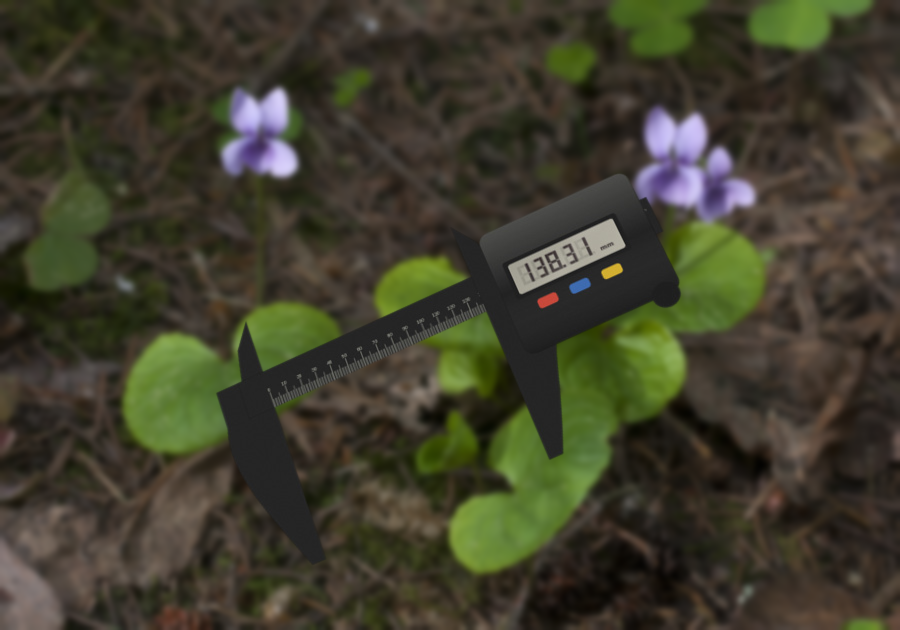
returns 138.31,mm
